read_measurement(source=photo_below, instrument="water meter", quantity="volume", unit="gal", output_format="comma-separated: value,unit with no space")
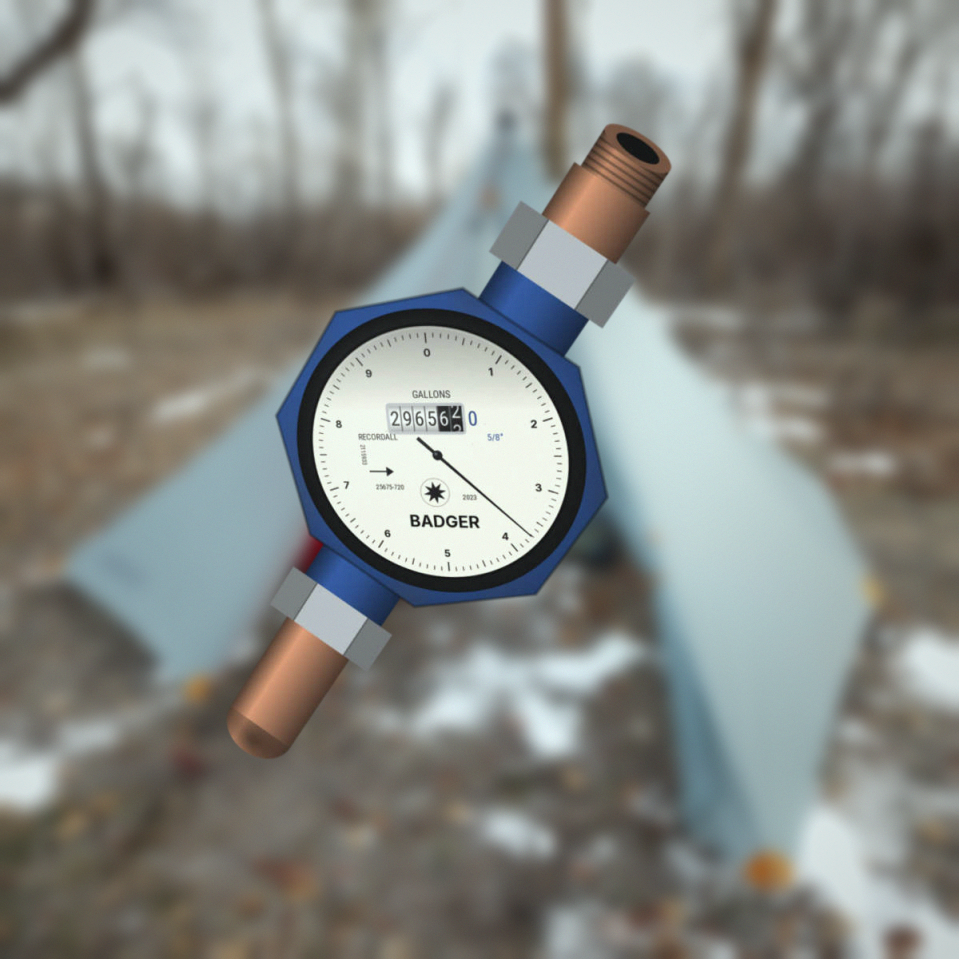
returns 2965623.7,gal
